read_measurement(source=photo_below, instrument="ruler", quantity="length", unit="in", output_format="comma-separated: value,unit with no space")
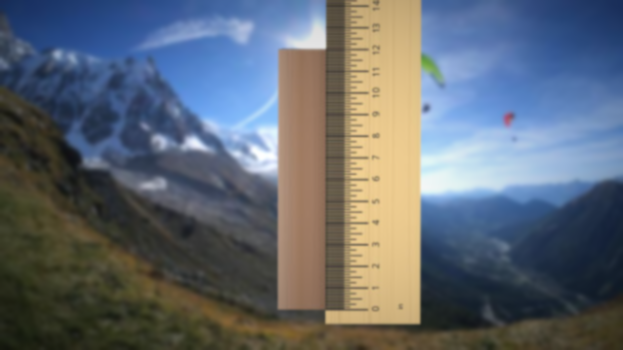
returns 12,in
